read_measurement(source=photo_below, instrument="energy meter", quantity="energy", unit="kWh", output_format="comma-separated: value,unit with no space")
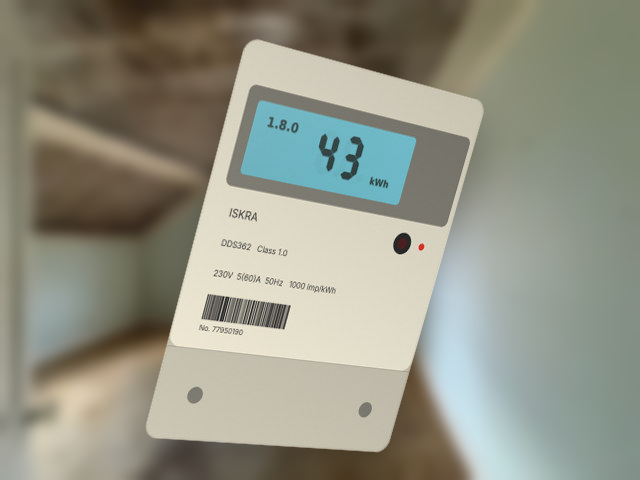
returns 43,kWh
